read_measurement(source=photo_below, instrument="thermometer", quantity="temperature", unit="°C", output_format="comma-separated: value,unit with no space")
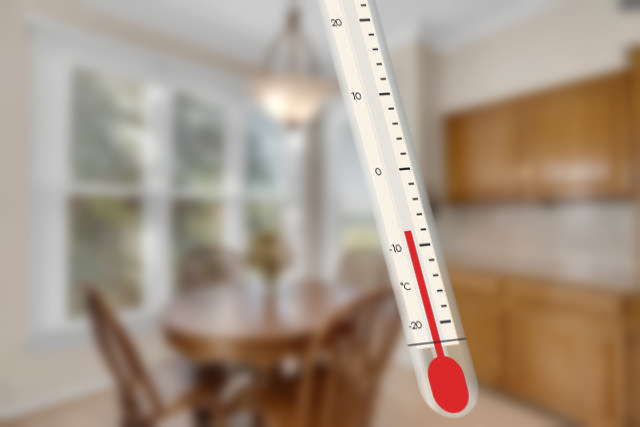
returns -8,°C
